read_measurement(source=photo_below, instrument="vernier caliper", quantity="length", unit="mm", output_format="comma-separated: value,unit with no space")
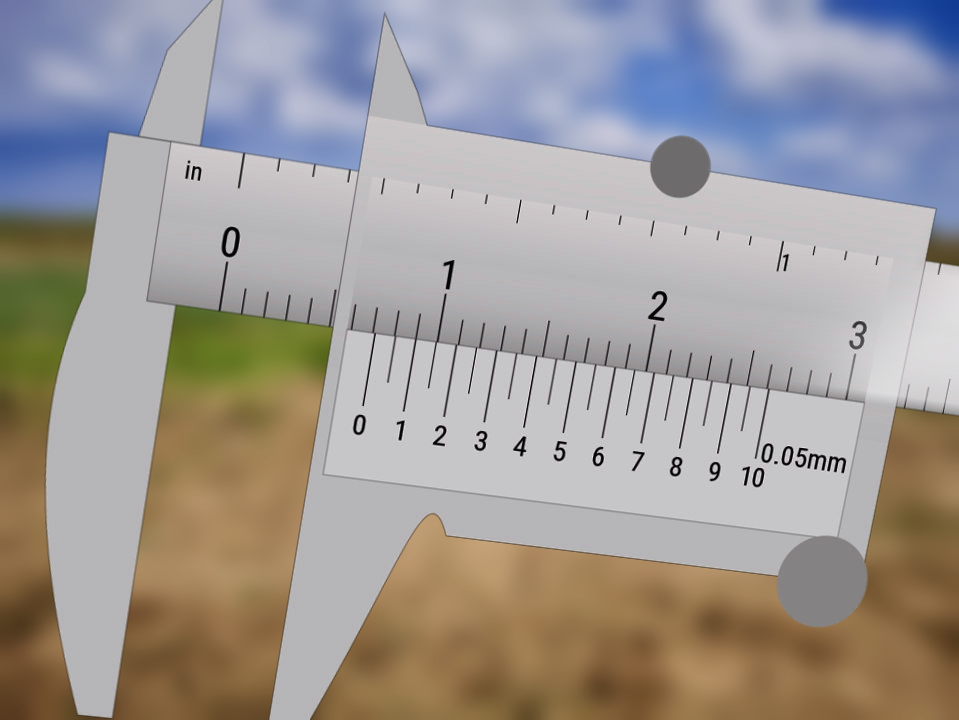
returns 7.1,mm
